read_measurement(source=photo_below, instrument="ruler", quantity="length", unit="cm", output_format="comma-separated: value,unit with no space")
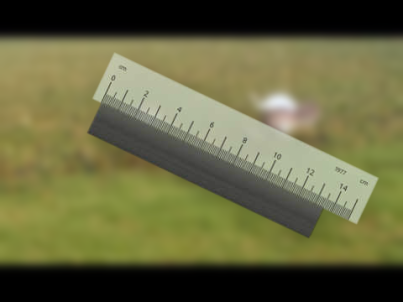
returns 13.5,cm
